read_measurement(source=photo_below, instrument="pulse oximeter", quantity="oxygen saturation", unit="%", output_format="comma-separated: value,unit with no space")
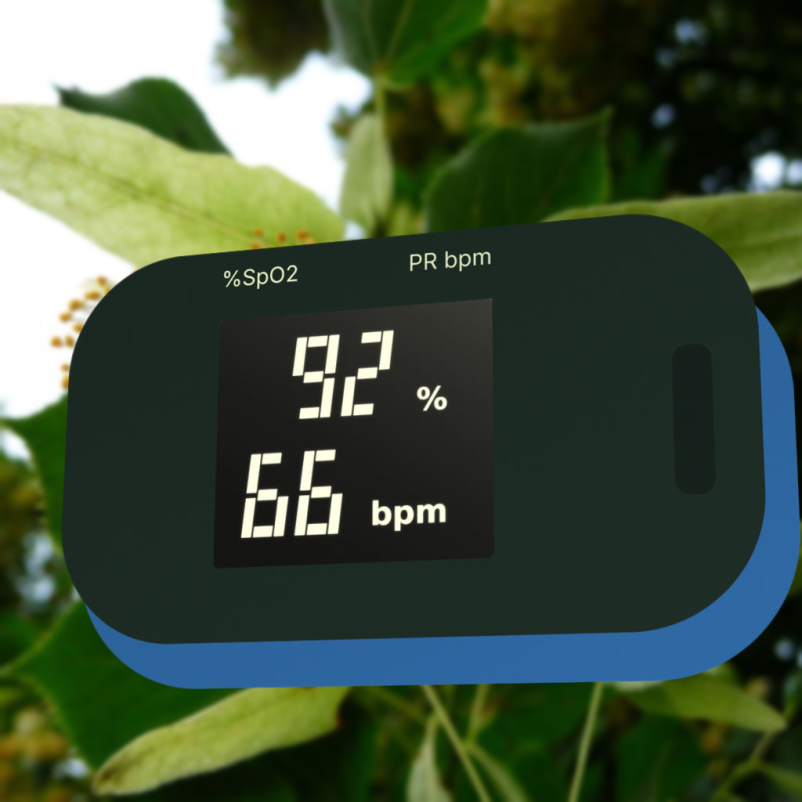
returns 92,%
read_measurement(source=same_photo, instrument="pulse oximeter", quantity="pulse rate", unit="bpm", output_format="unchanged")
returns 66,bpm
